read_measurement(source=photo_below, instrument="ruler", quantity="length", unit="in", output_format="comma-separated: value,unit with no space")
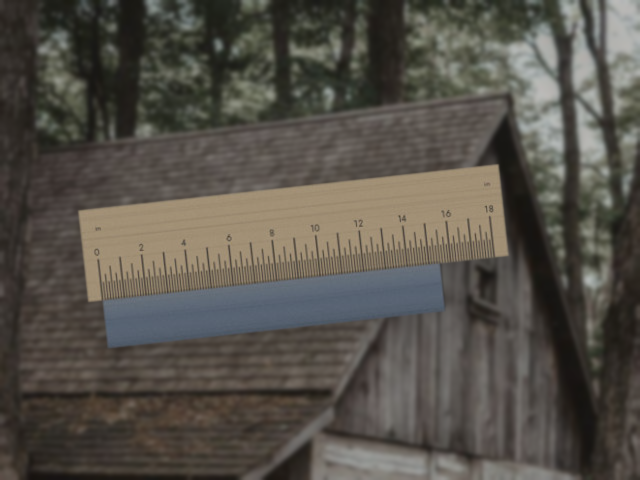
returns 15.5,in
